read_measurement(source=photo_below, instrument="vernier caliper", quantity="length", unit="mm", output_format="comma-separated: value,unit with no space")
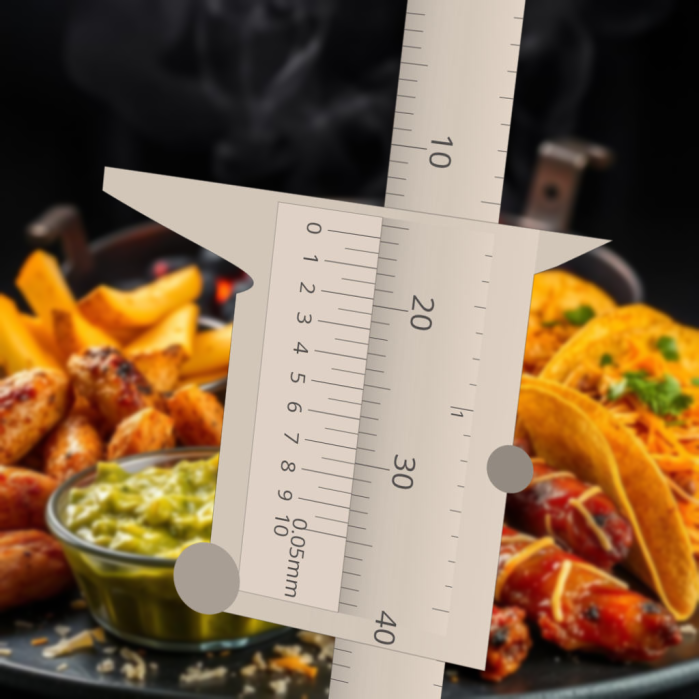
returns 15.8,mm
